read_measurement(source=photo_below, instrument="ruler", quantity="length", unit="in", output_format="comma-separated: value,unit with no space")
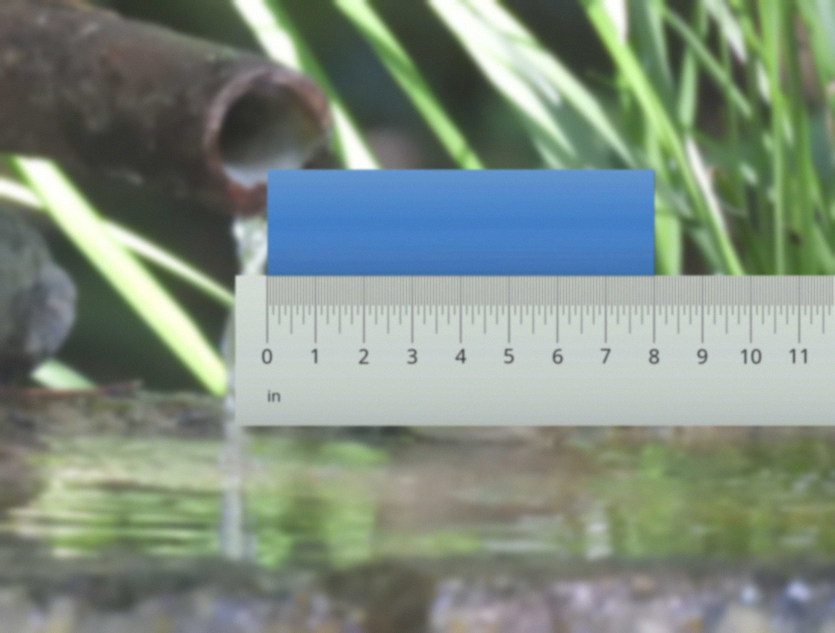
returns 8,in
